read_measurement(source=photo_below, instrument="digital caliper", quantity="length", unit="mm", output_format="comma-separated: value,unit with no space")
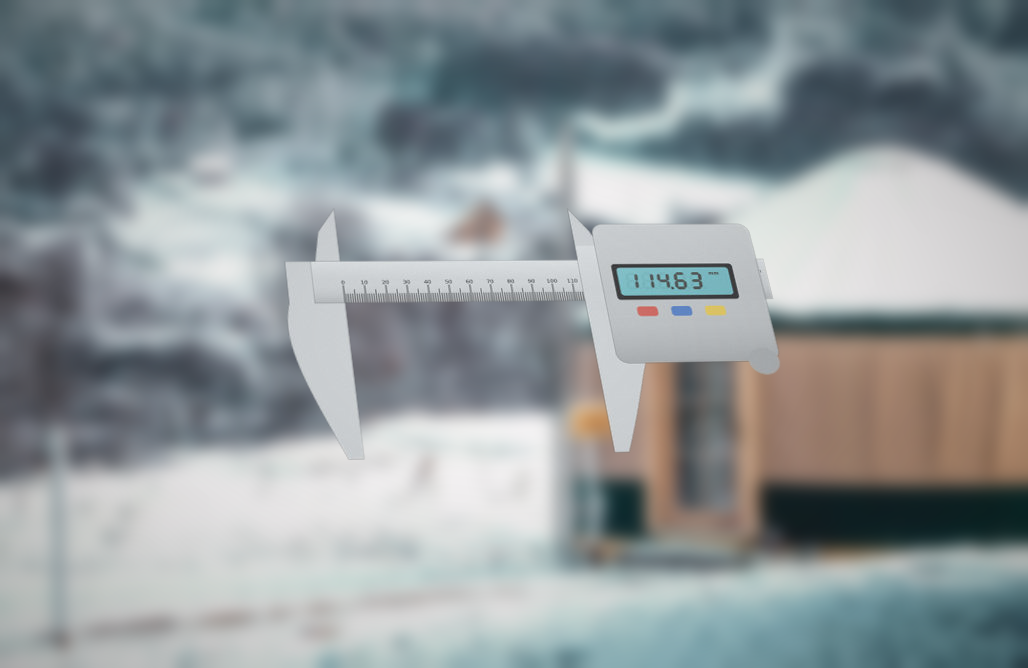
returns 114.63,mm
